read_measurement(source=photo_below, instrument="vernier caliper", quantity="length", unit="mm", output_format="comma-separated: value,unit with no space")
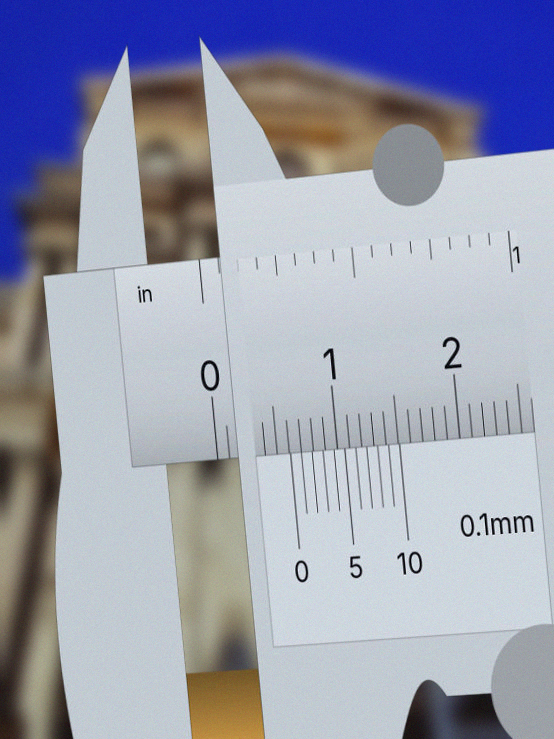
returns 6.1,mm
